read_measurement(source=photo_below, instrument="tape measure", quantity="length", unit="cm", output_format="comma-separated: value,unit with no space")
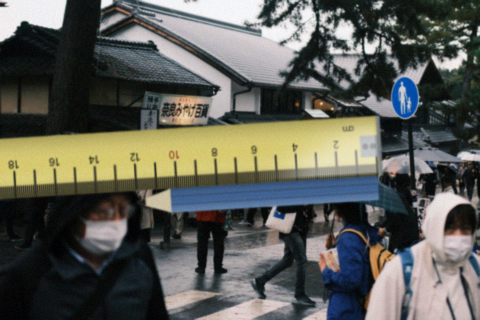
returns 12,cm
